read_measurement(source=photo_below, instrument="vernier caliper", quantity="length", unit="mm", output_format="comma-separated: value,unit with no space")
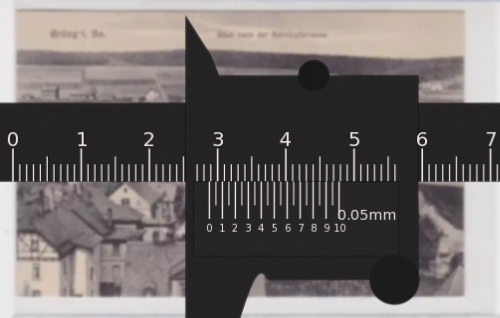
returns 28.8,mm
